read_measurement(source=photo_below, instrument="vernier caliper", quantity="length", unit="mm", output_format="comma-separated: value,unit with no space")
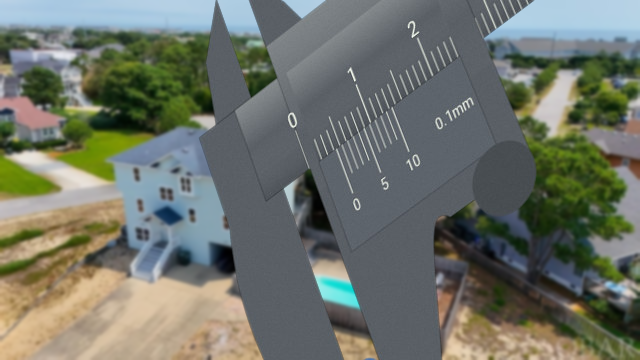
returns 4.4,mm
